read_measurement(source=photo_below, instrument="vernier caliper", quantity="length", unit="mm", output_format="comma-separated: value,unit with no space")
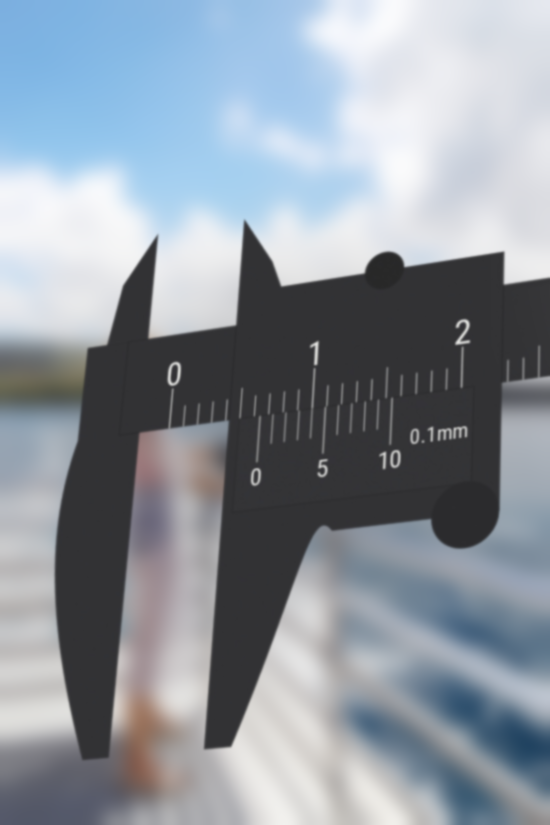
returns 6.4,mm
